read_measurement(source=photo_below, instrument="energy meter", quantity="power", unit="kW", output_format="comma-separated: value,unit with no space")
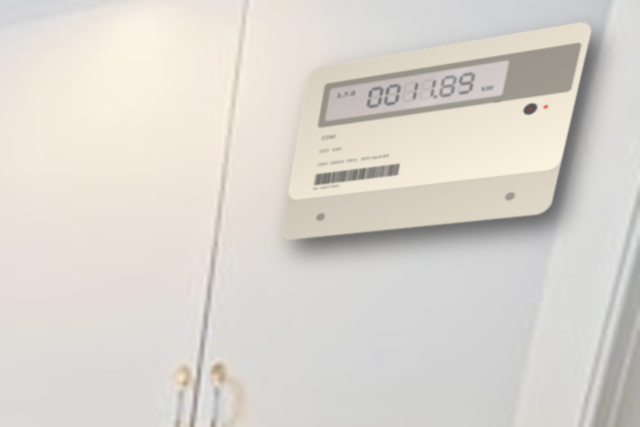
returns 11.89,kW
